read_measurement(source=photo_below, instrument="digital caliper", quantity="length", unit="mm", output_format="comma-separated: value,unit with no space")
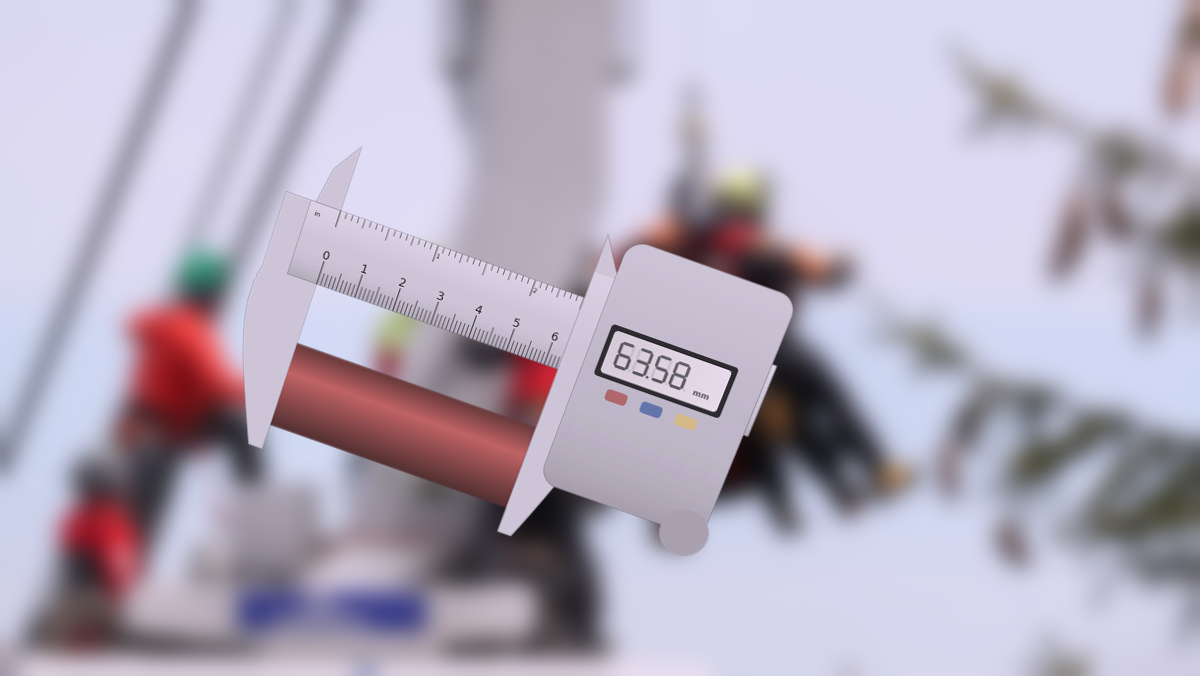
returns 63.58,mm
